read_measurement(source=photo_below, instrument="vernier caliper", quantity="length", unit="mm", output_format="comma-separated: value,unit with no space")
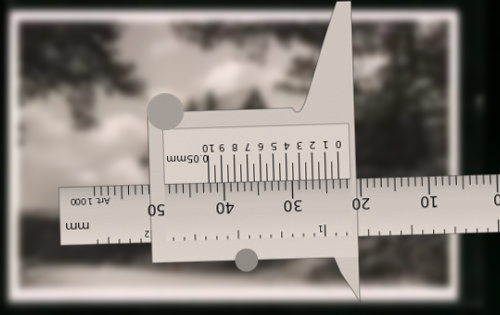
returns 23.2,mm
